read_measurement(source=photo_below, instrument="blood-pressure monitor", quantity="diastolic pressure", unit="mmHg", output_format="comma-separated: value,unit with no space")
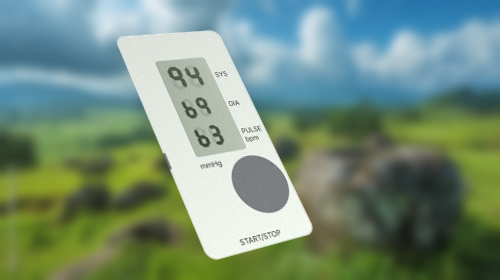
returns 69,mmHg
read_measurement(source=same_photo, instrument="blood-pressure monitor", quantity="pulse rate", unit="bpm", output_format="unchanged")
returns 63,bpm
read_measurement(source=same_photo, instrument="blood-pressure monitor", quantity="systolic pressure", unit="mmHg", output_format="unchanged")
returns 94,mmHg
